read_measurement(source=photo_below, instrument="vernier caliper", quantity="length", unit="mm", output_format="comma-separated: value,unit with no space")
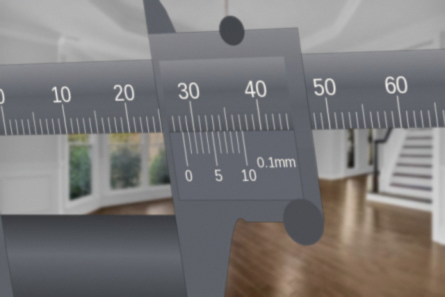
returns 28.2,mm
